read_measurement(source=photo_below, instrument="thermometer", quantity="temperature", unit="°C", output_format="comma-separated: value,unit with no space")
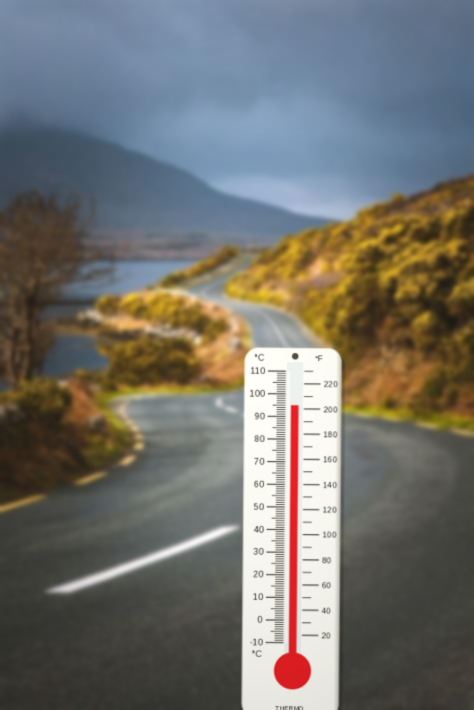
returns 95,°C
